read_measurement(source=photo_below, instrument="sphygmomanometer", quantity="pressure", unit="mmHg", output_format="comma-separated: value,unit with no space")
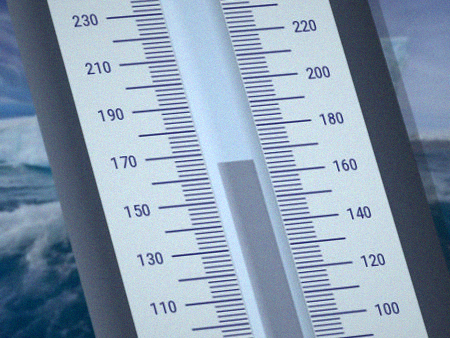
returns 166,mmHg
